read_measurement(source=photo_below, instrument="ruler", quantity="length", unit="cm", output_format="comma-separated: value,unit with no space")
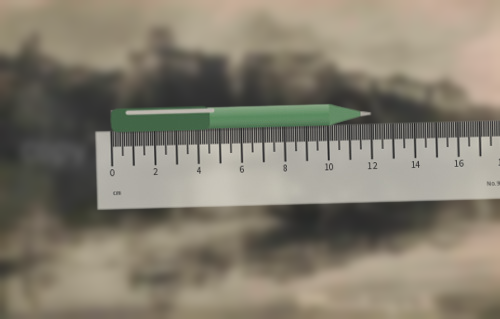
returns 12,cm
